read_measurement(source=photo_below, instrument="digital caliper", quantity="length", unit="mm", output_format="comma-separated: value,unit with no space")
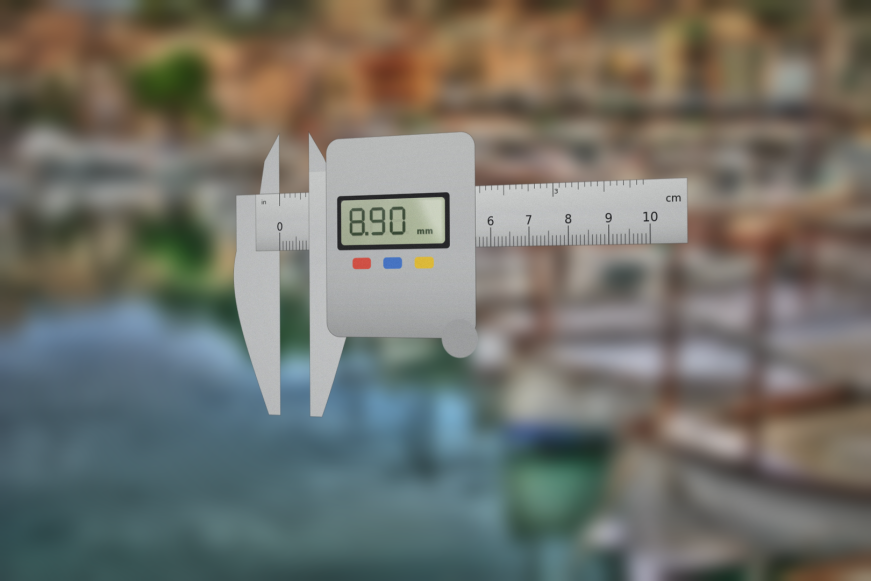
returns 8.90,mm
